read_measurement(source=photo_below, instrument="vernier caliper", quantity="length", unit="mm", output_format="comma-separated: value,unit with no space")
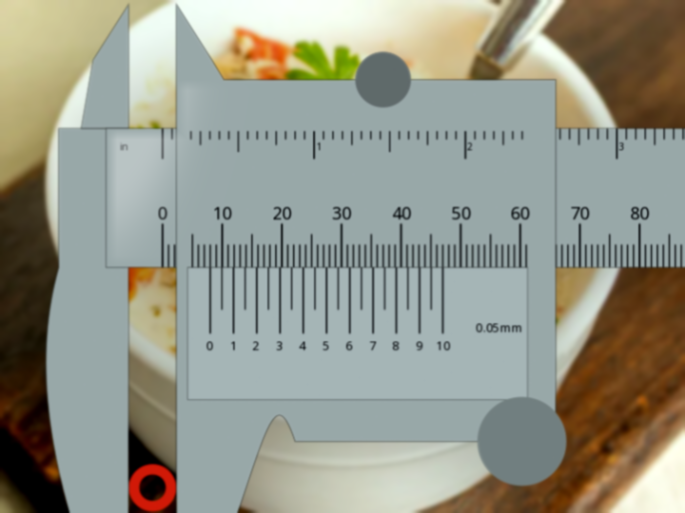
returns 8.0,mm
